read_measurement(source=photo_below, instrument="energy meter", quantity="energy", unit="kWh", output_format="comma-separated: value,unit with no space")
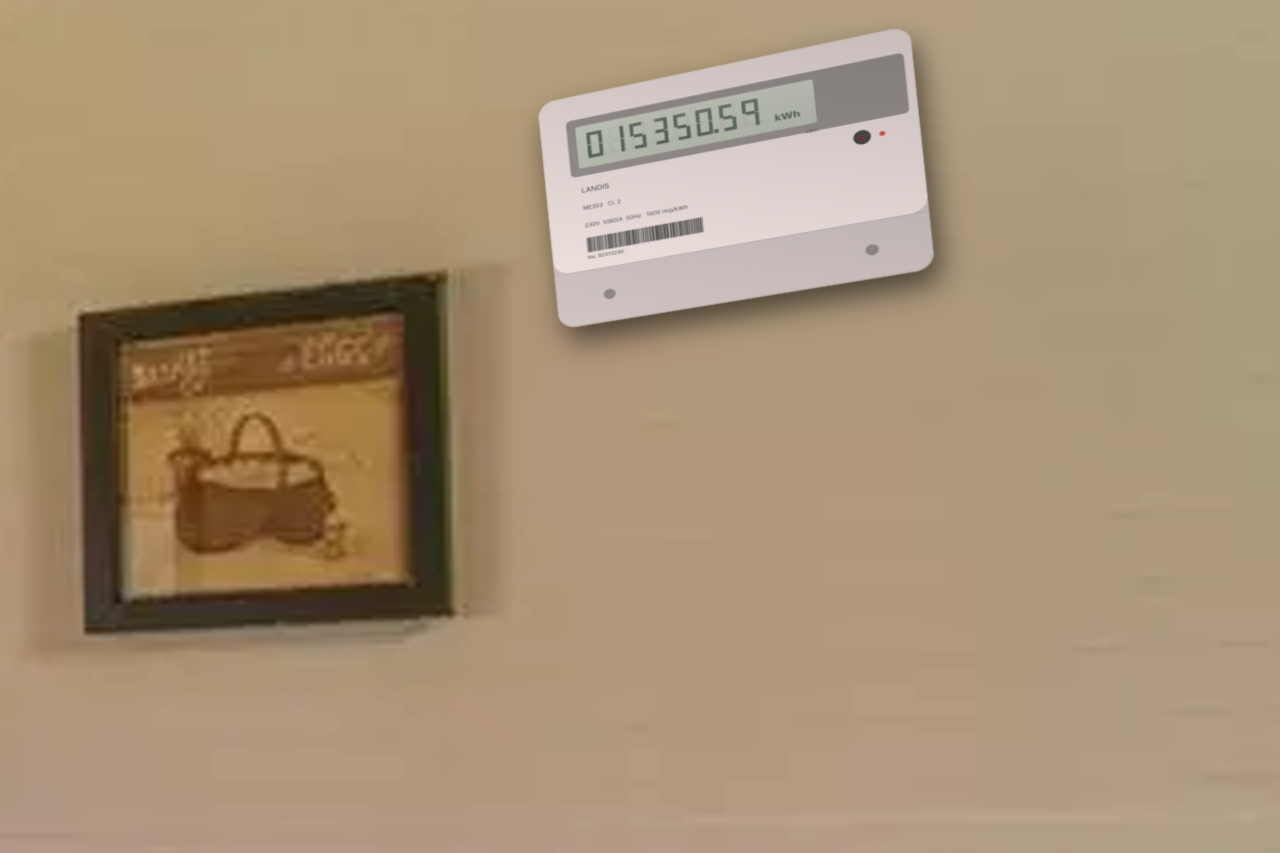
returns 15350.59,kWh
